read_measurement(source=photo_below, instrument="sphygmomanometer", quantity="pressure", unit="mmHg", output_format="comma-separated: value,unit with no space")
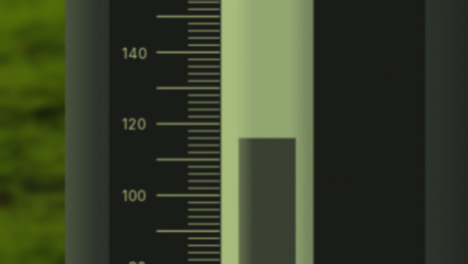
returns 116,mmHg
